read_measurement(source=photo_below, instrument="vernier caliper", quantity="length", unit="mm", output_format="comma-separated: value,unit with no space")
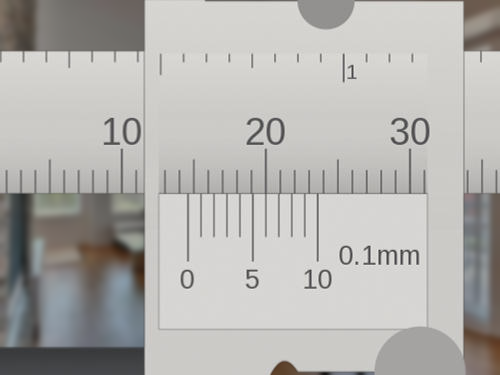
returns 14.6,mm
